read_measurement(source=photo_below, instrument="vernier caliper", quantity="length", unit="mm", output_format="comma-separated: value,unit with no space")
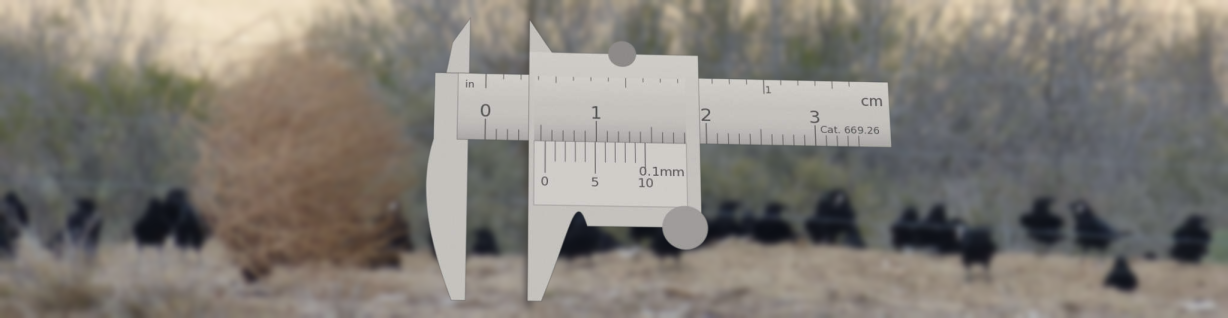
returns 5.4,mm
